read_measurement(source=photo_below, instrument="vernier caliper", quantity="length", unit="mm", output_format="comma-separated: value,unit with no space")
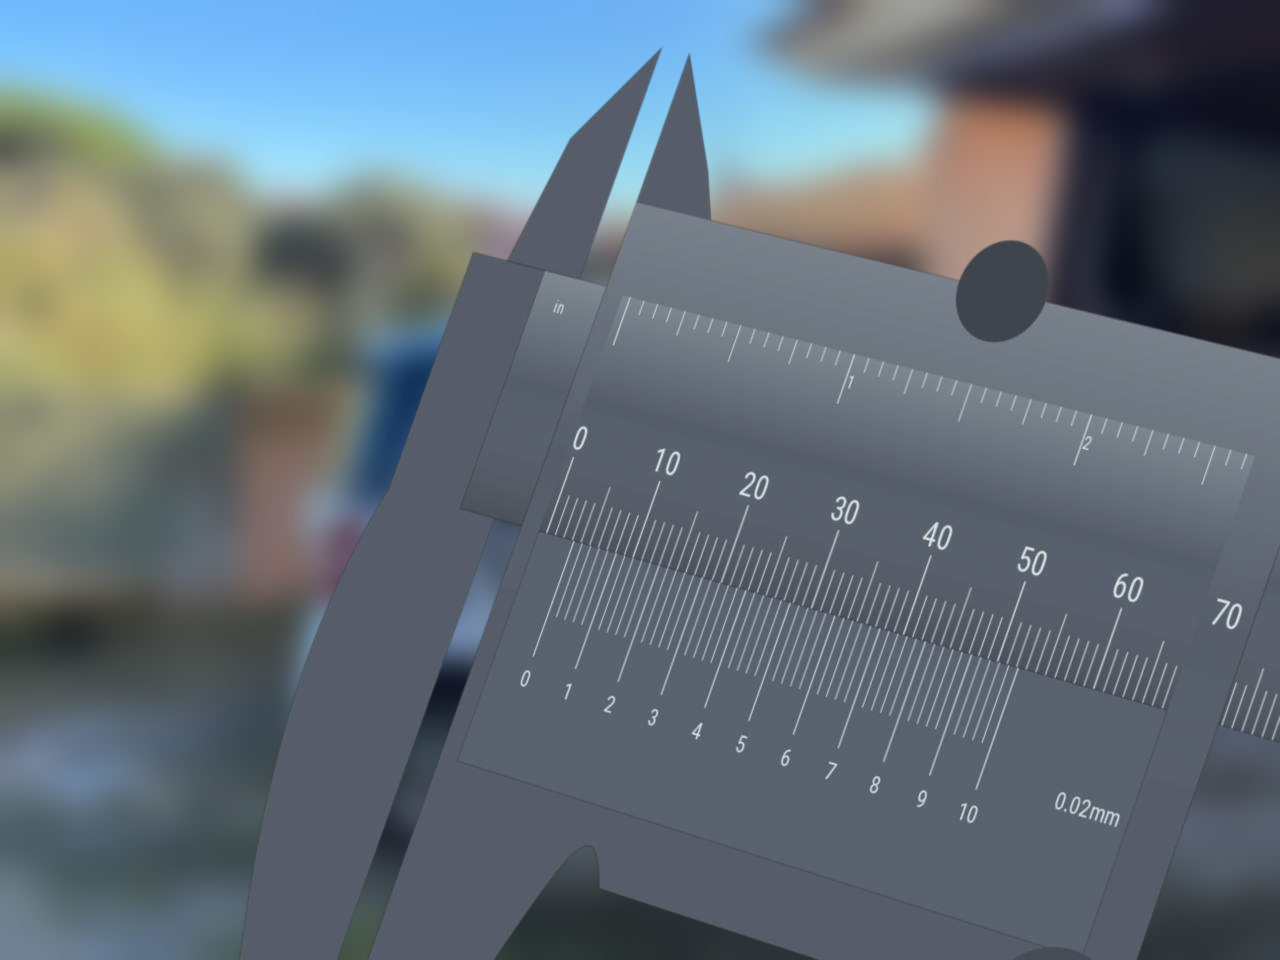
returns 3.2,mm
